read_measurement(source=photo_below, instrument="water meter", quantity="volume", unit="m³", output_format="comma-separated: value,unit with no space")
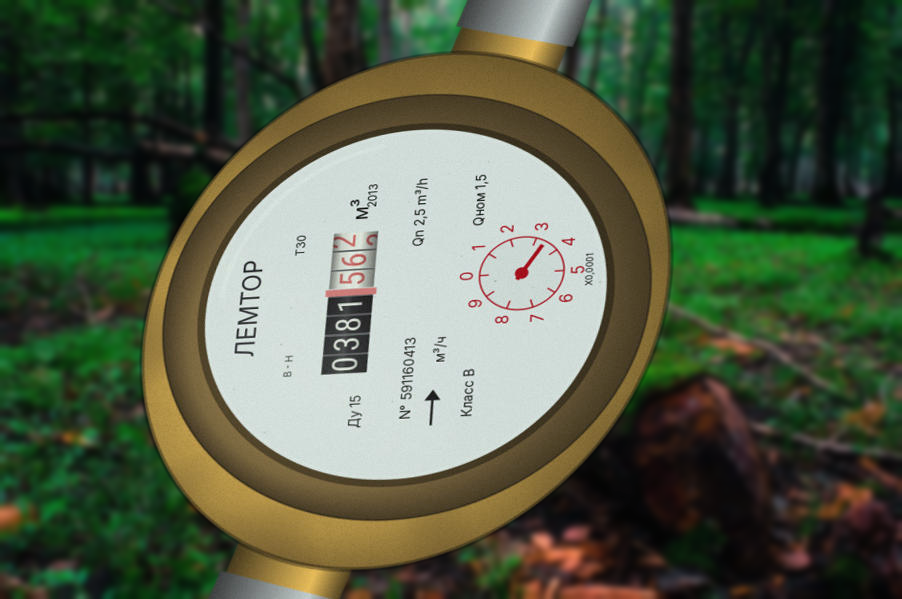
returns 381.5623,m³
